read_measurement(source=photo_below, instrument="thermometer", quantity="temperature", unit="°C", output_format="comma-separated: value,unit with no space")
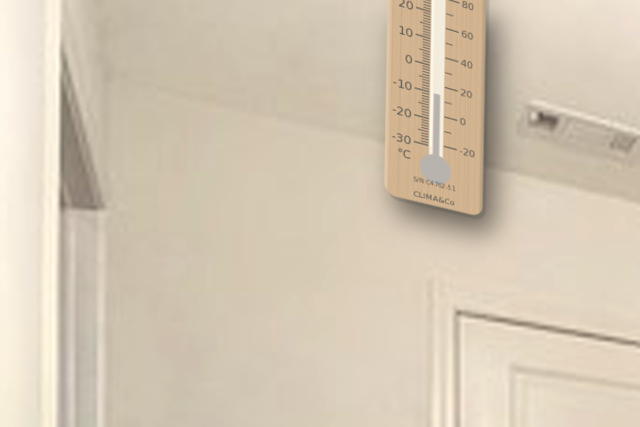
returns -10,°C
